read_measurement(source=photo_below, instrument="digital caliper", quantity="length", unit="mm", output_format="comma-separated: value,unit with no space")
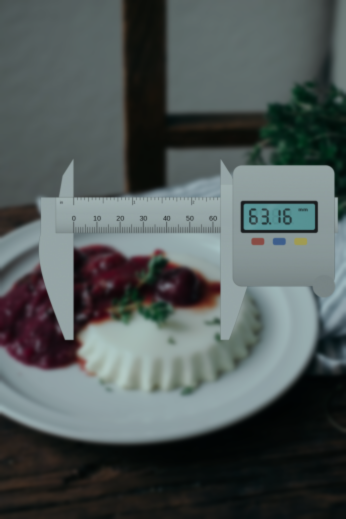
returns 63.16,mm
